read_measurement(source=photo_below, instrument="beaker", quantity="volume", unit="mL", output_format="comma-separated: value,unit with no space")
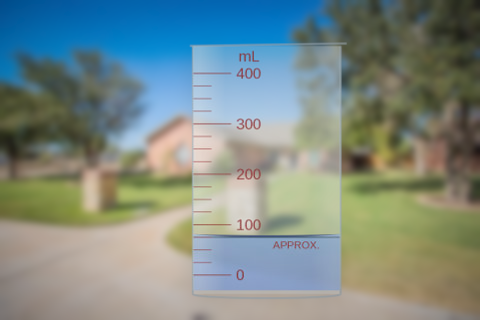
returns 75,mL
